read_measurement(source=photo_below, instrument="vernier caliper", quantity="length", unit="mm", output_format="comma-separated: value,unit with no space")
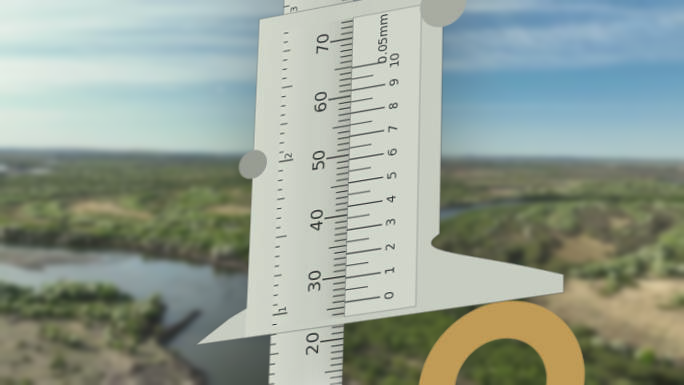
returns 25.8,mm
